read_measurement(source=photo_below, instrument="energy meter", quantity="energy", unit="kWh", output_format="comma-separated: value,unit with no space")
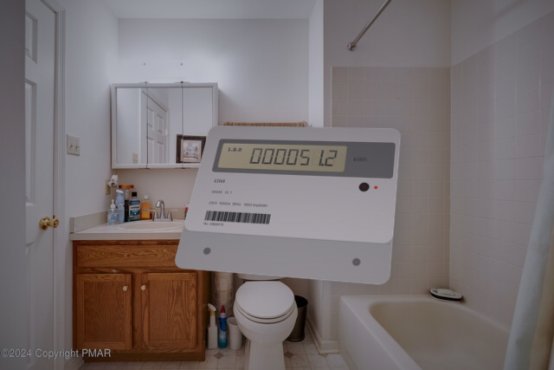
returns 51.2,kWh
